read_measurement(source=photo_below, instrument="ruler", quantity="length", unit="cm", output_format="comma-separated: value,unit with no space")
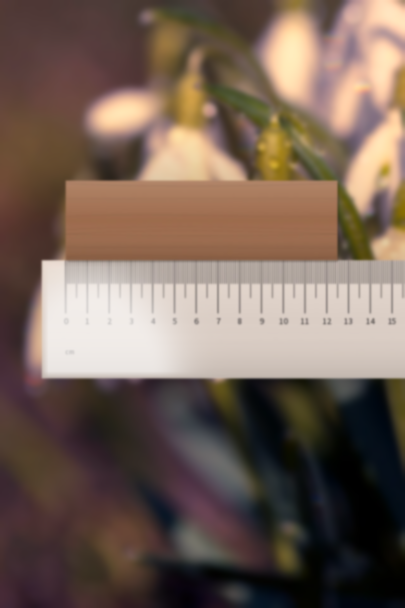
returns 12.5,cm
